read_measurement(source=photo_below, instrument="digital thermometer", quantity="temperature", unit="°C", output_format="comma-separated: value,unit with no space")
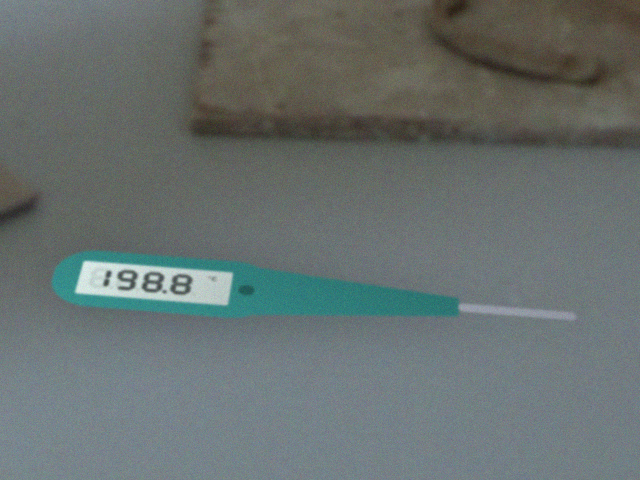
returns 198.8,°C
